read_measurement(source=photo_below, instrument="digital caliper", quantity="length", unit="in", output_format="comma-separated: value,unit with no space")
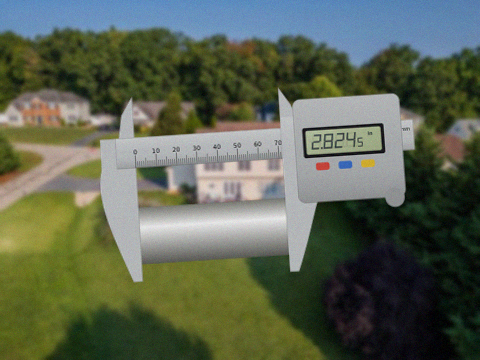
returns 2.8245,in
